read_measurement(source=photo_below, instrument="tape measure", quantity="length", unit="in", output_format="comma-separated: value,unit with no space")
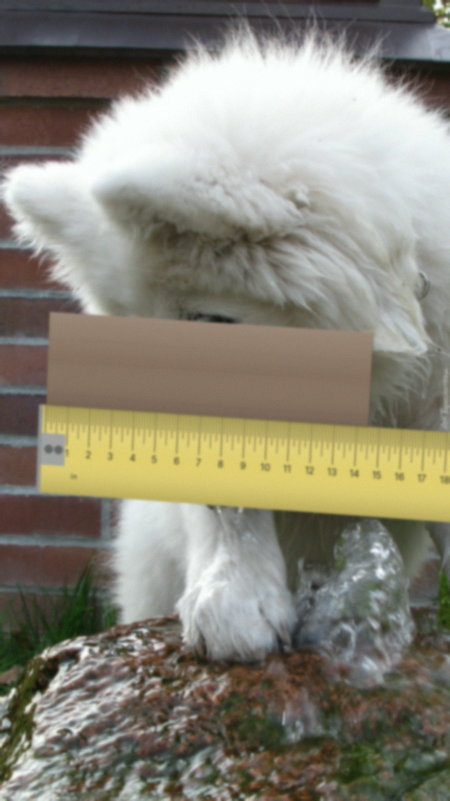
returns 14.5,in
